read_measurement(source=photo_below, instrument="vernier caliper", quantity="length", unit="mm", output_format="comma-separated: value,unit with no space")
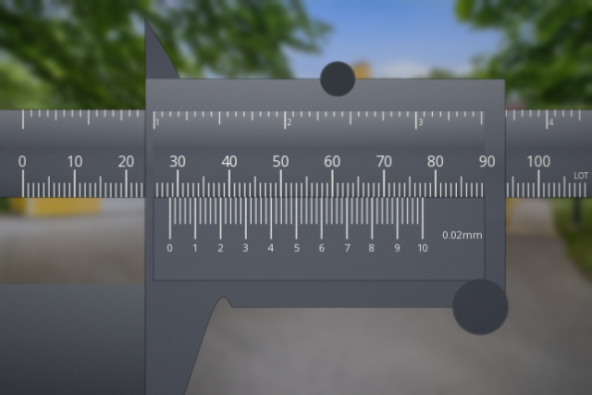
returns 28.5,mm
